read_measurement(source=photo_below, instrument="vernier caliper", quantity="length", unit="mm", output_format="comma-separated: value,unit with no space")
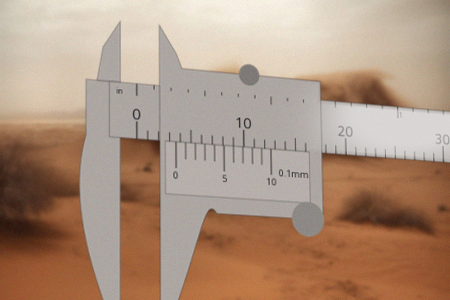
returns 3.6,mm
